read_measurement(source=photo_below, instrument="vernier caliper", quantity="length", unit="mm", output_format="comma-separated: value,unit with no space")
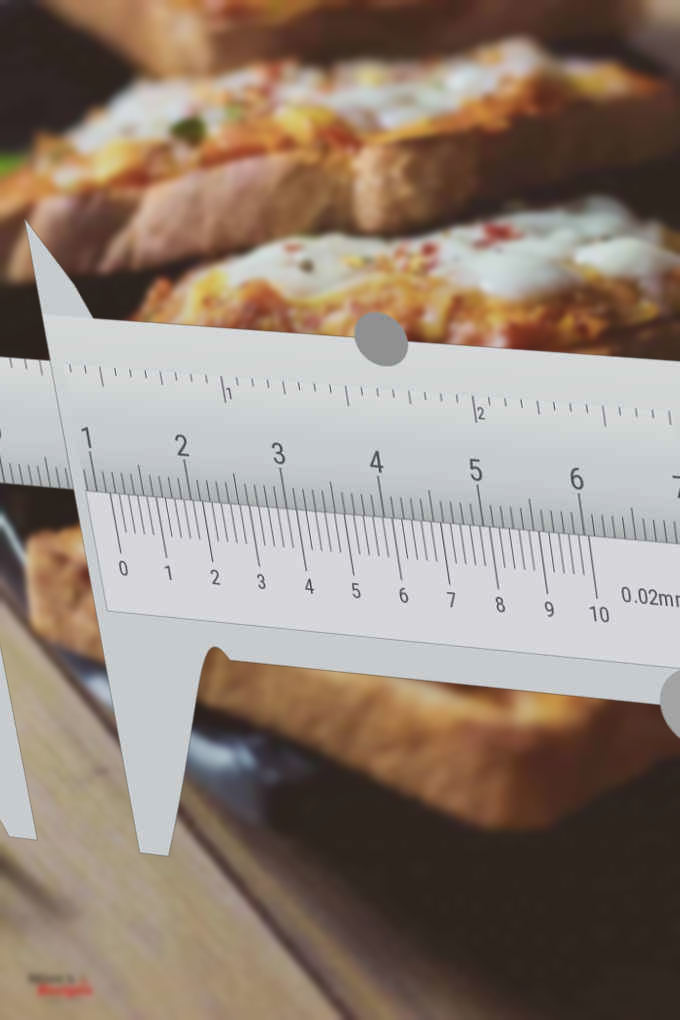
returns 11.4,mm
